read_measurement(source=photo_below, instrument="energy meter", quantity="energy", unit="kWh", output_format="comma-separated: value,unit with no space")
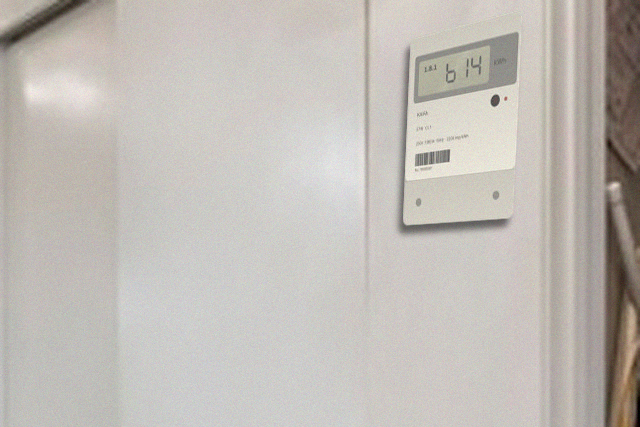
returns 614,kWh
